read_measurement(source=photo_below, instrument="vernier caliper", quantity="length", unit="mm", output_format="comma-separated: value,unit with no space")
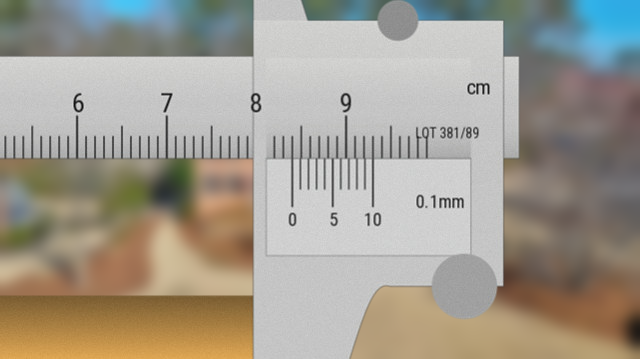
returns 84.0,mm
